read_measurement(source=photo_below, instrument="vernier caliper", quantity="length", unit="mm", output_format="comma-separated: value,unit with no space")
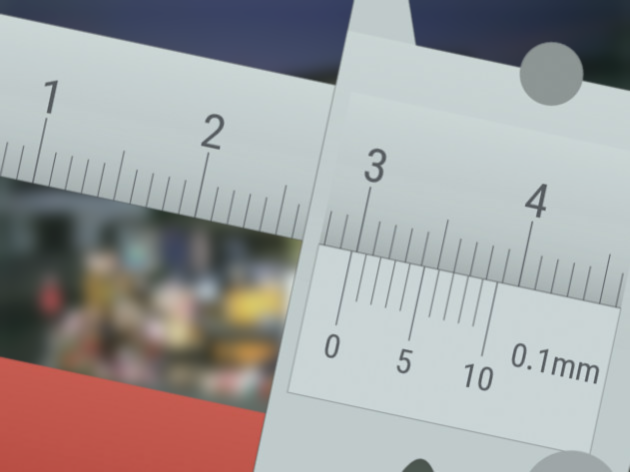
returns 29.7,mm
